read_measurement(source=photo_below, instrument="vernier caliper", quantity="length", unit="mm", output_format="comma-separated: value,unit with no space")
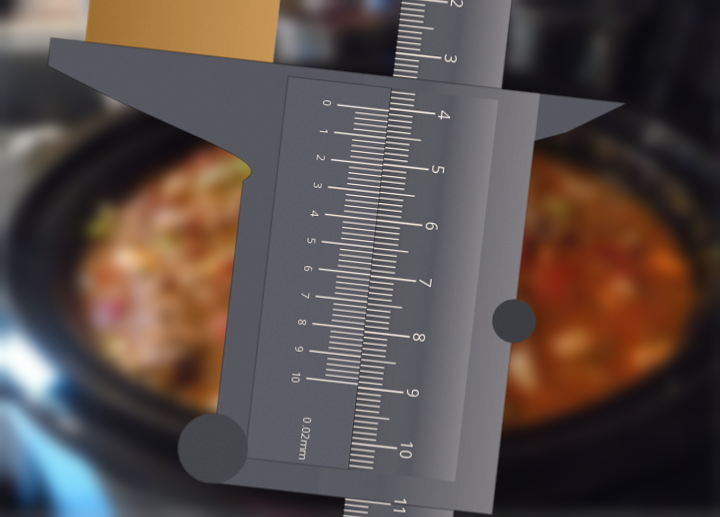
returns 40.4,mm
